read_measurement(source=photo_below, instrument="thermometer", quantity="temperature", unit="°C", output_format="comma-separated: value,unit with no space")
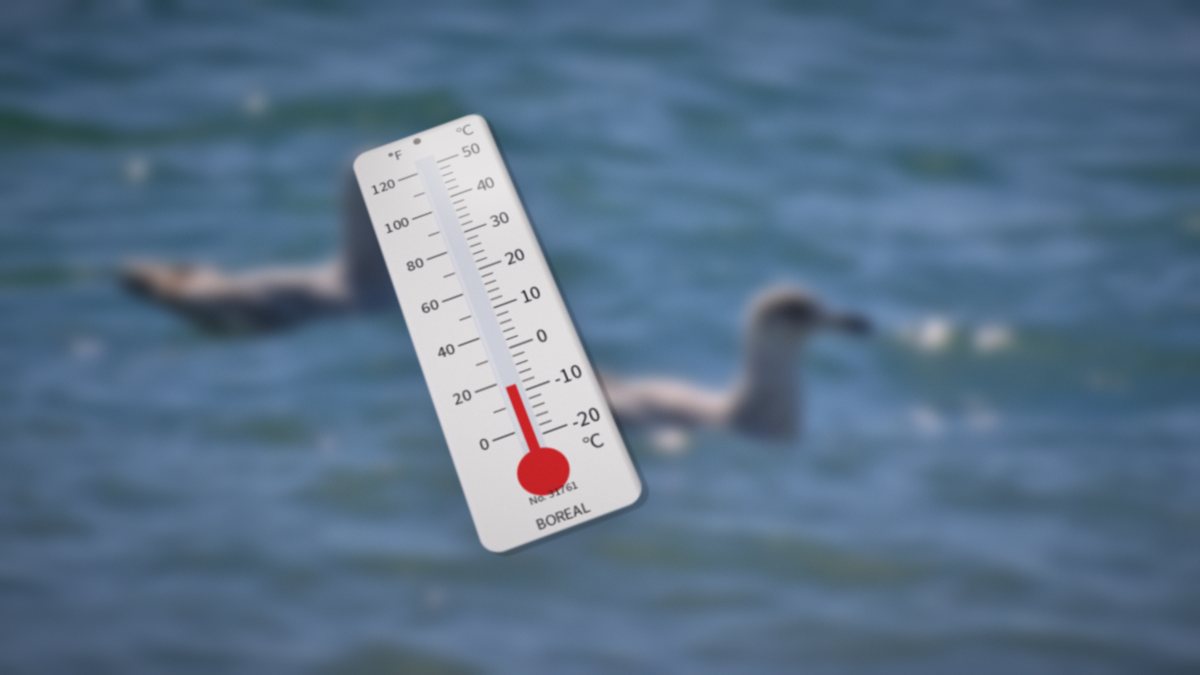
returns -8,°C
